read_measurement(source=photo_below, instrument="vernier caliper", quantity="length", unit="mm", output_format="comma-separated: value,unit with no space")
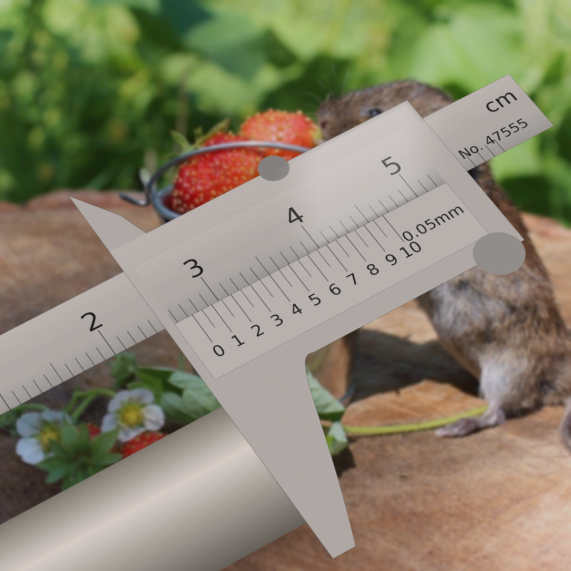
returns 27.4,mm
